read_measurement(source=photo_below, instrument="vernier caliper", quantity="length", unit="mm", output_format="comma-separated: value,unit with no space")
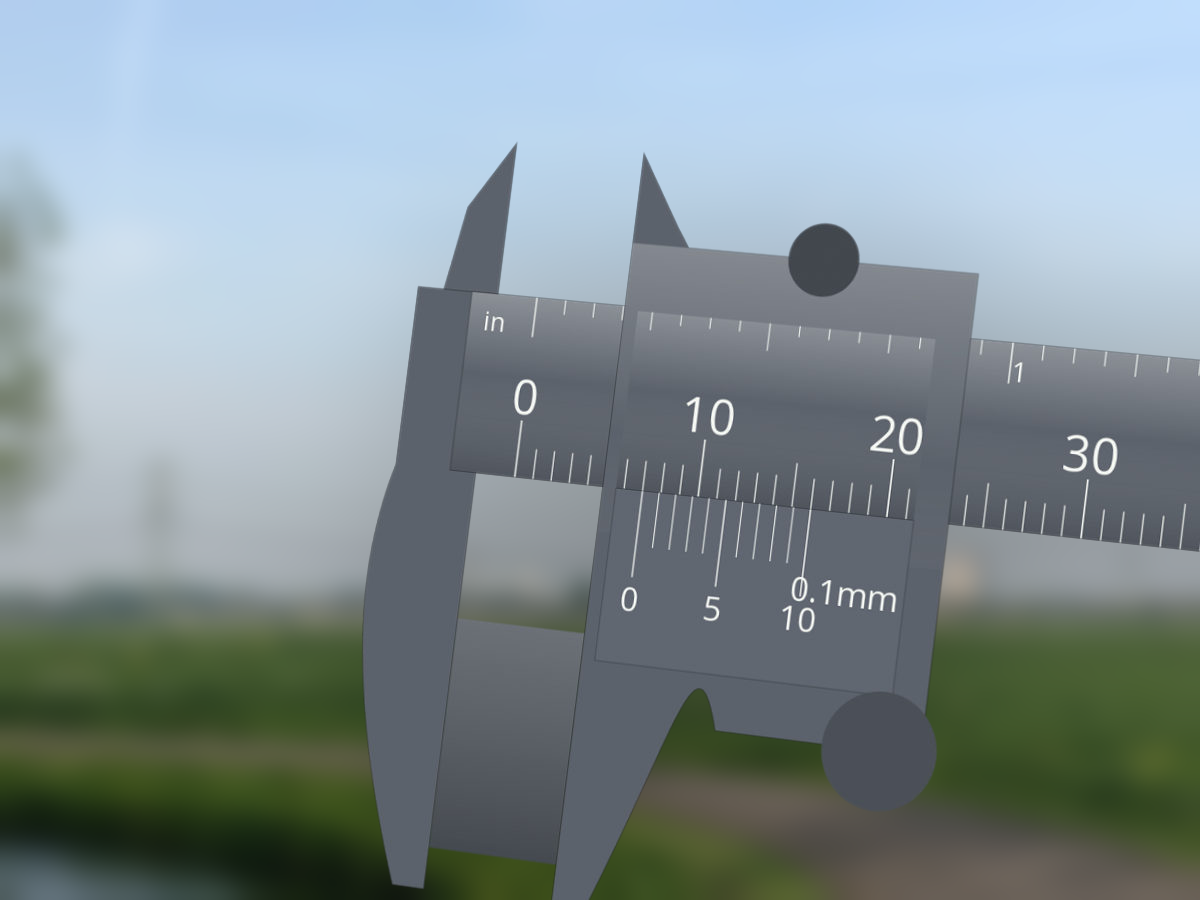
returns 7.0,mm
